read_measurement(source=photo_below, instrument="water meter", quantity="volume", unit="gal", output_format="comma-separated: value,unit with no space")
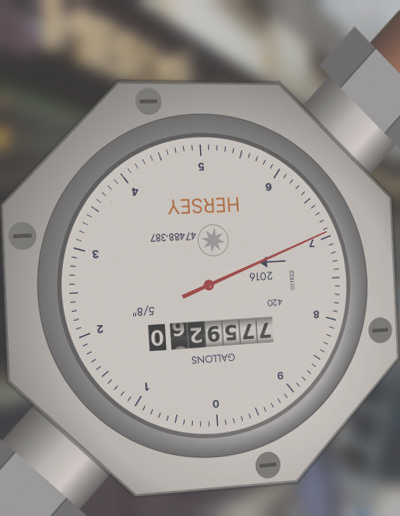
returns 7759256.9,gal
